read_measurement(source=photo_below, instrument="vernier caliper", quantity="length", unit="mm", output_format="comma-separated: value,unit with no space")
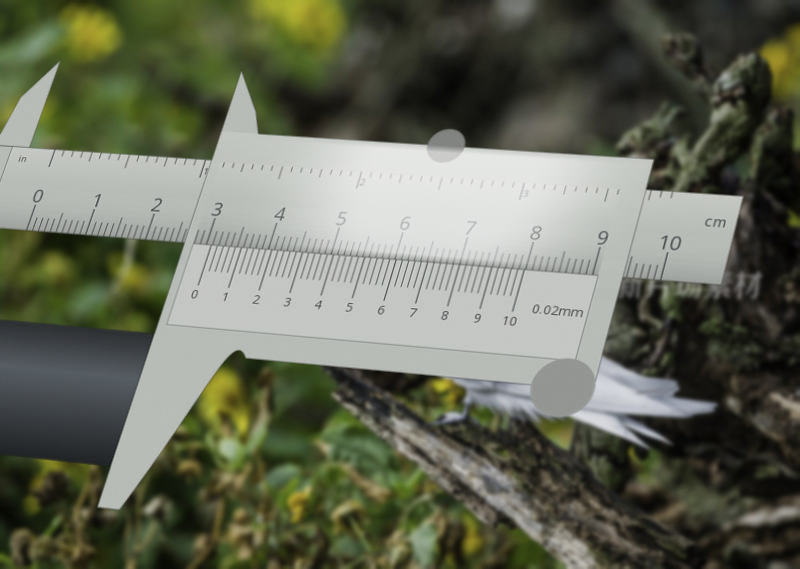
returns 30.8,mm
